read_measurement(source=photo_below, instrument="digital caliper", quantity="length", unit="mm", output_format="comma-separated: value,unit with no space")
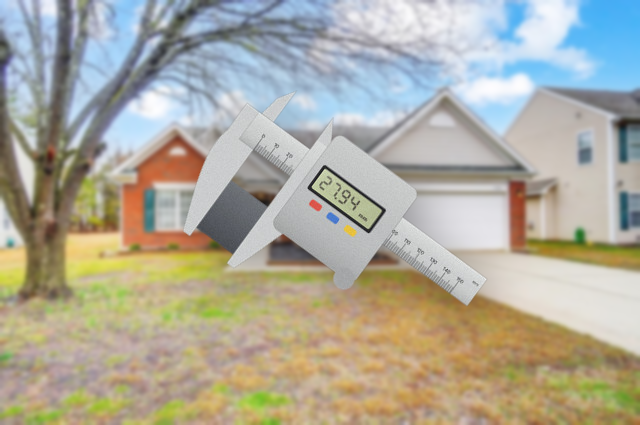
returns 27.94,mm
